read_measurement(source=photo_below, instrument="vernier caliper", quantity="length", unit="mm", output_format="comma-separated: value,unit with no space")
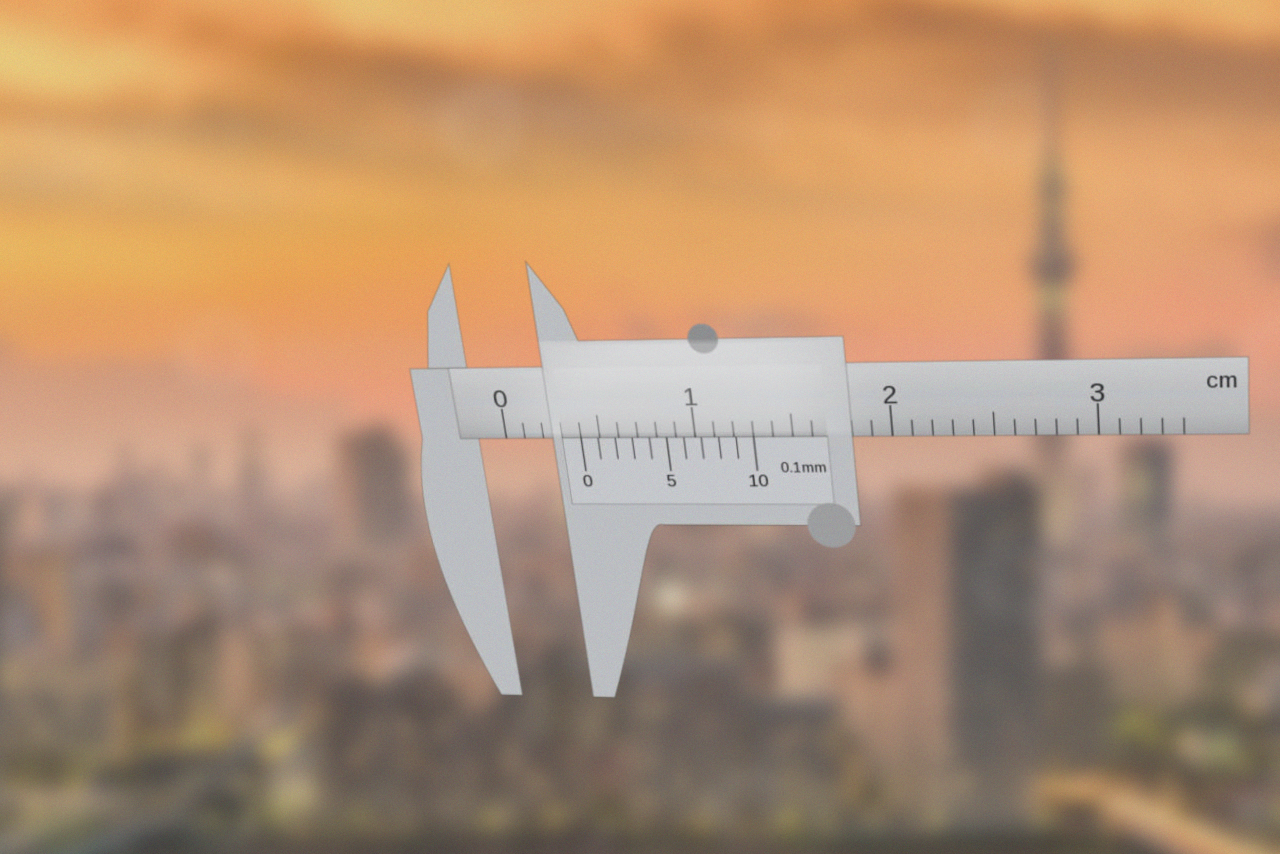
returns 4.0,mm
